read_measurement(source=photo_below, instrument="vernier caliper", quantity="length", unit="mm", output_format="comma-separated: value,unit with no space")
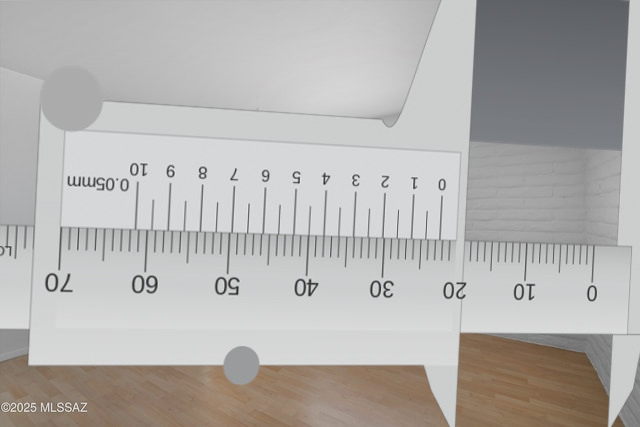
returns 22.4,mm
